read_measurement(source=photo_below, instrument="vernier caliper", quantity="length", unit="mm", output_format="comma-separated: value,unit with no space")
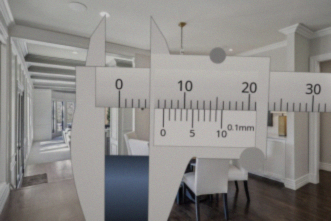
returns 6.8,mm
